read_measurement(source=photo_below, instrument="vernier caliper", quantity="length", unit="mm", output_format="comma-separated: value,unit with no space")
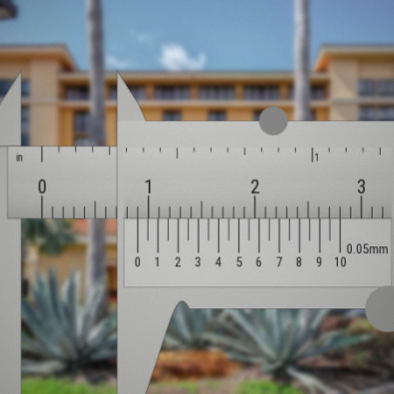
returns 9.0,mm
